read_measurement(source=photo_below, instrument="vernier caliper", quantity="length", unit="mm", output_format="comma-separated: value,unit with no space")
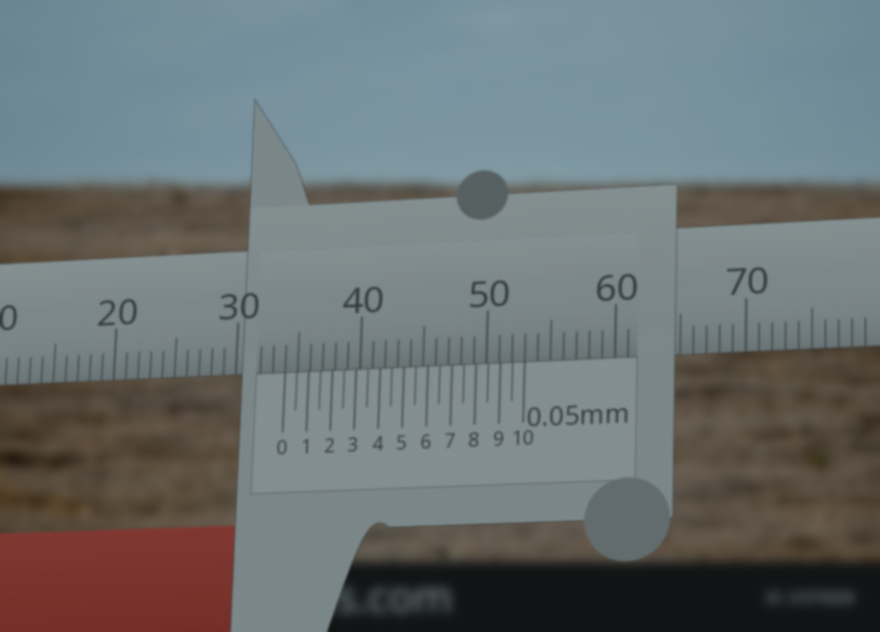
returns 34.0,mm
